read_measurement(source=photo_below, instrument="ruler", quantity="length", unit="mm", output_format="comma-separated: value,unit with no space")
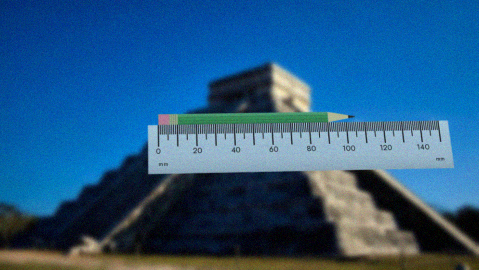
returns 105,mm
